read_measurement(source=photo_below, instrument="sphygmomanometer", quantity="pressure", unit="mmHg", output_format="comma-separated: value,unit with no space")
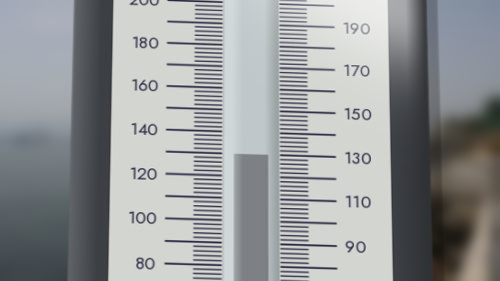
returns 130,mmHg
